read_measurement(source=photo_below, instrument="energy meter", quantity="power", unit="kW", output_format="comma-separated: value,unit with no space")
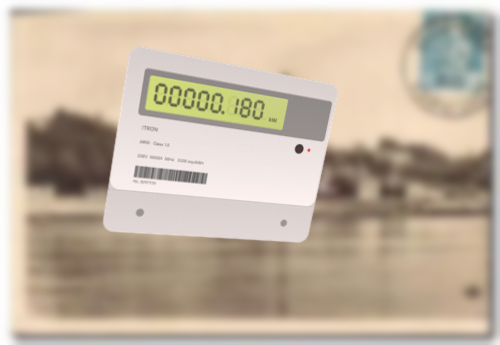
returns 0.180,kW
